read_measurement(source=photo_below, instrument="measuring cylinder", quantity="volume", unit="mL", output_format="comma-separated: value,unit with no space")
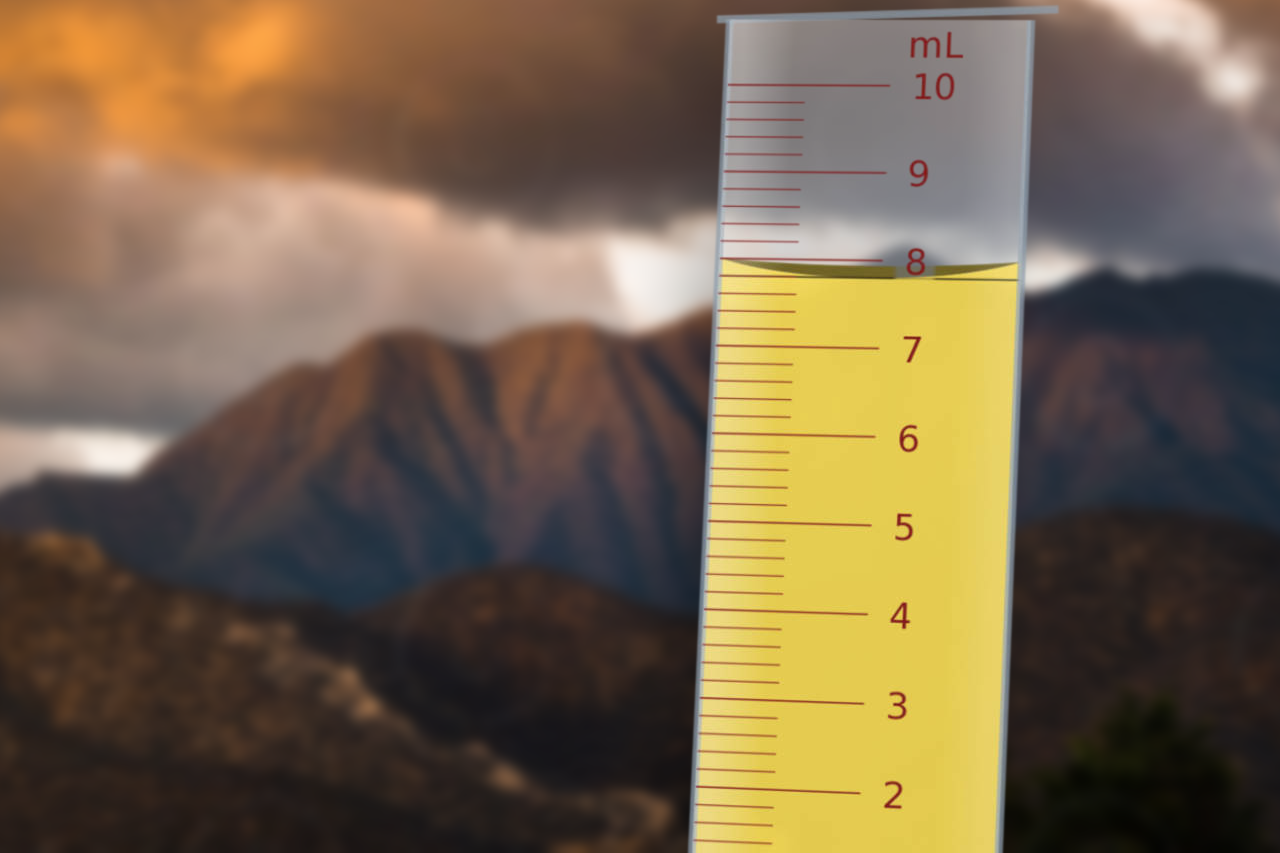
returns 7.8,mL
